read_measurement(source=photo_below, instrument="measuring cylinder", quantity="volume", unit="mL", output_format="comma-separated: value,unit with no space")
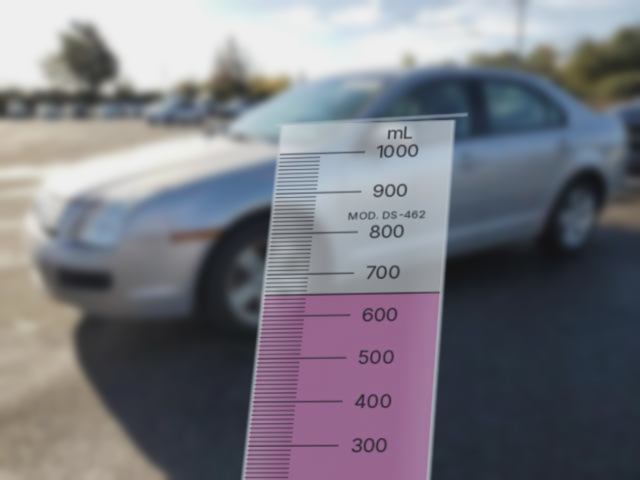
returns 650,mL
